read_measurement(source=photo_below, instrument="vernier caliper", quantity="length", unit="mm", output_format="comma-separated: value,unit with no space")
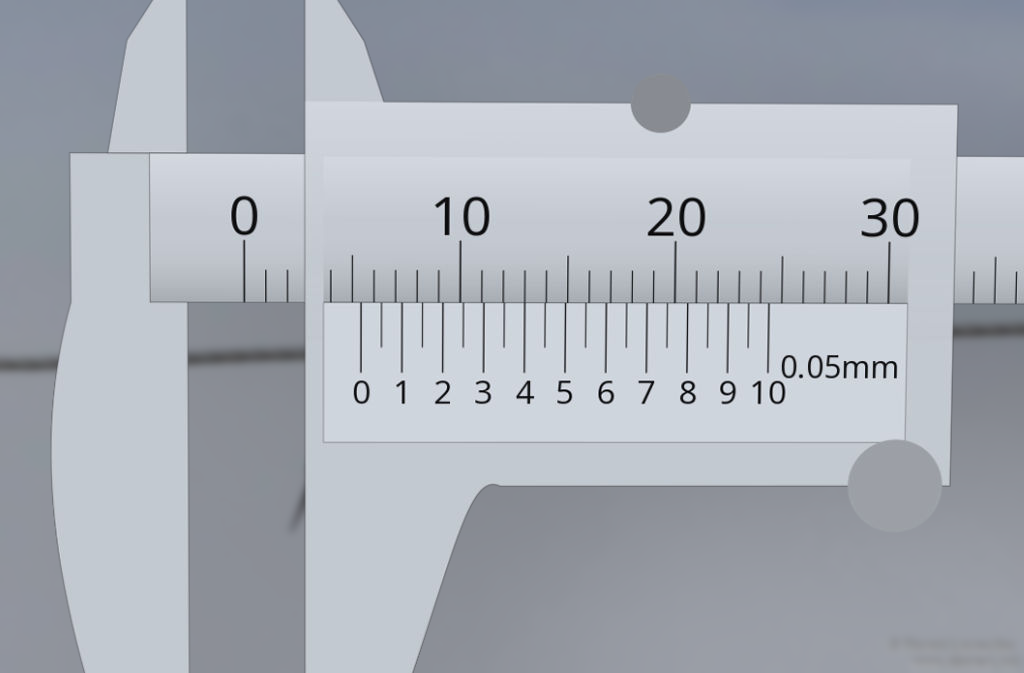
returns 5.4,mm
